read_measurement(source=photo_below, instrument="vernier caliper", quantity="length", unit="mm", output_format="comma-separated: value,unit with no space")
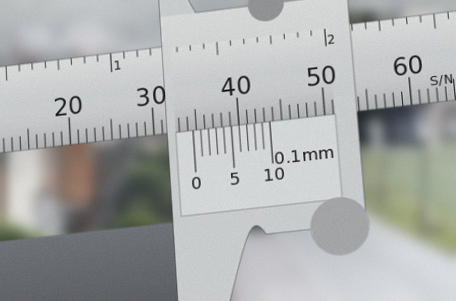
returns 34.6,mm
